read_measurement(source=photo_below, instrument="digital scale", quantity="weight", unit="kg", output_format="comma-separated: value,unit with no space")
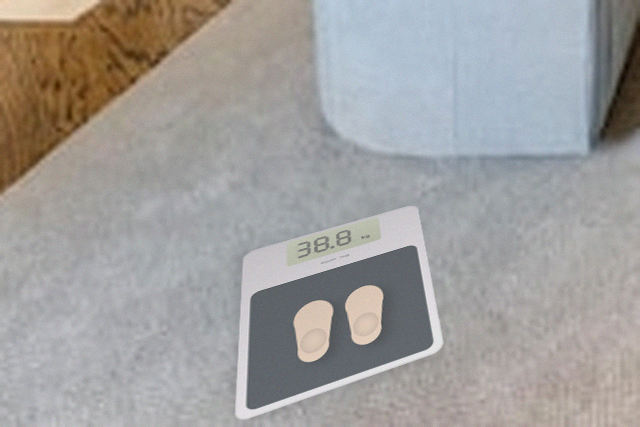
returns 38.8,kg
